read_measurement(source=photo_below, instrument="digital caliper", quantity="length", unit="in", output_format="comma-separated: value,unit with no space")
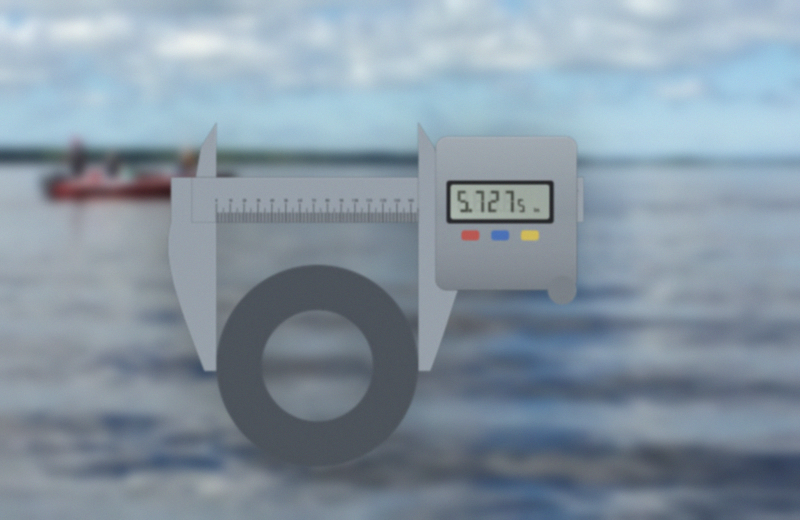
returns 5.7275,in
